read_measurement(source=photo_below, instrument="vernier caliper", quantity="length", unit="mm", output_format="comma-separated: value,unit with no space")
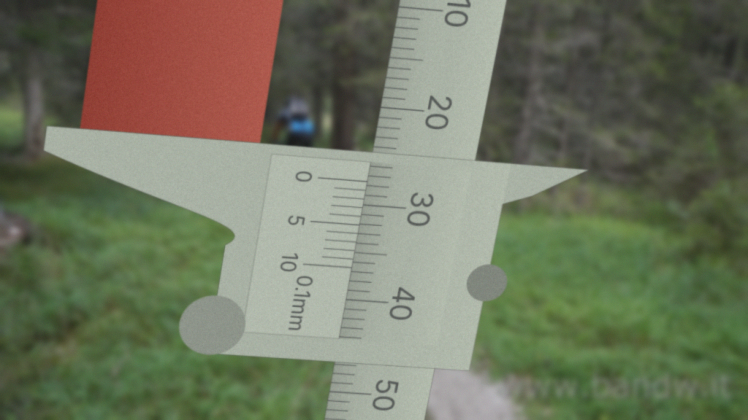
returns 27.6,mm
